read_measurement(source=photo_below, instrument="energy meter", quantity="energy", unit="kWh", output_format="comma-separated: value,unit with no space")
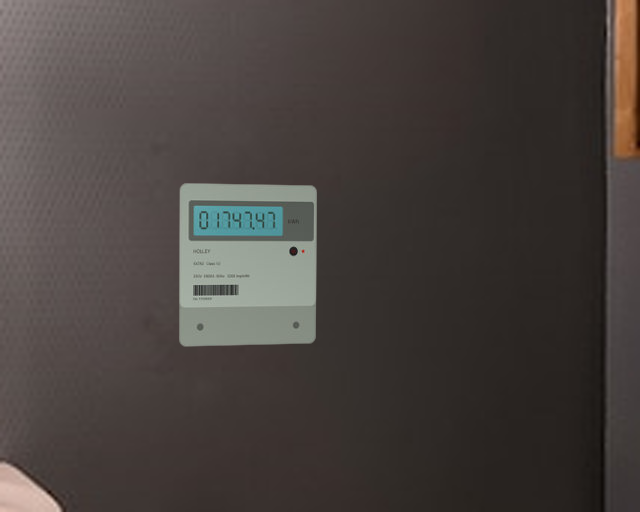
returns 1747.47,kWh
